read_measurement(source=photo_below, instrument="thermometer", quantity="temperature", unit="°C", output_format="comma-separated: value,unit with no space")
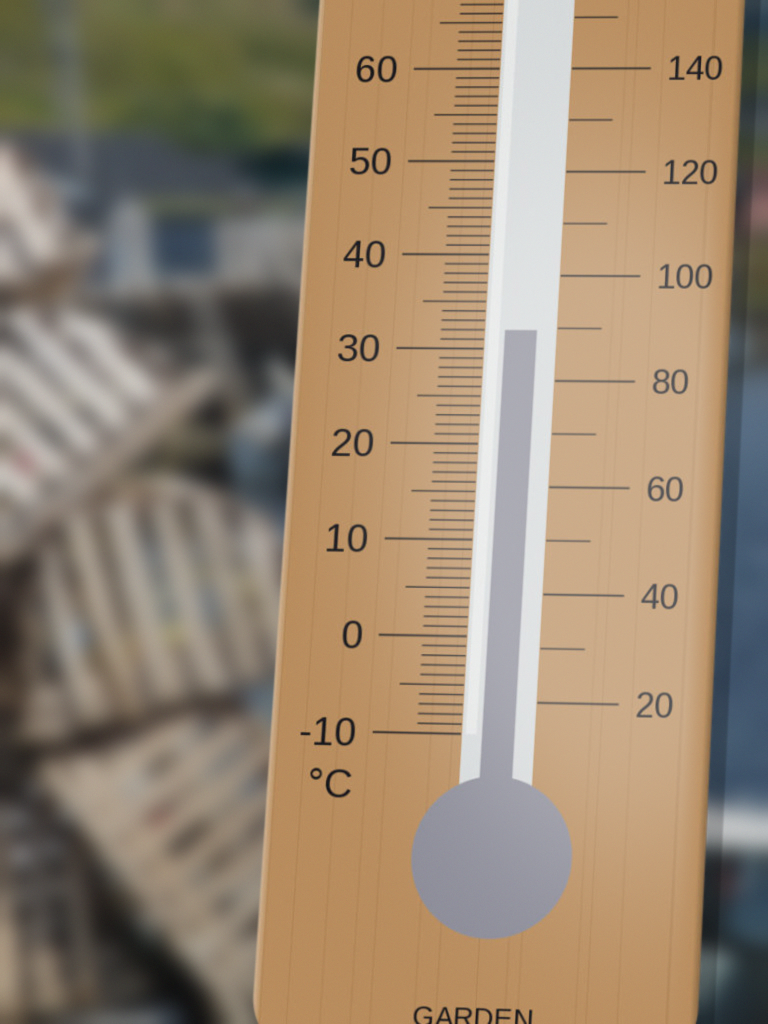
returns 32,°C
